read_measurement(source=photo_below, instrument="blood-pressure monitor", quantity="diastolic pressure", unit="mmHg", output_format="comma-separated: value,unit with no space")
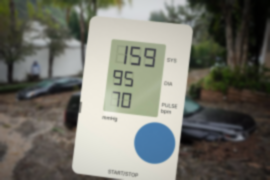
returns 95,mmHg
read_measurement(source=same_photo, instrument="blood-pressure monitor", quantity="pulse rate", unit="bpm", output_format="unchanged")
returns 70,bpm
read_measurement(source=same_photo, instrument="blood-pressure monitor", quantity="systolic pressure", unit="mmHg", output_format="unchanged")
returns 159,mmHg
